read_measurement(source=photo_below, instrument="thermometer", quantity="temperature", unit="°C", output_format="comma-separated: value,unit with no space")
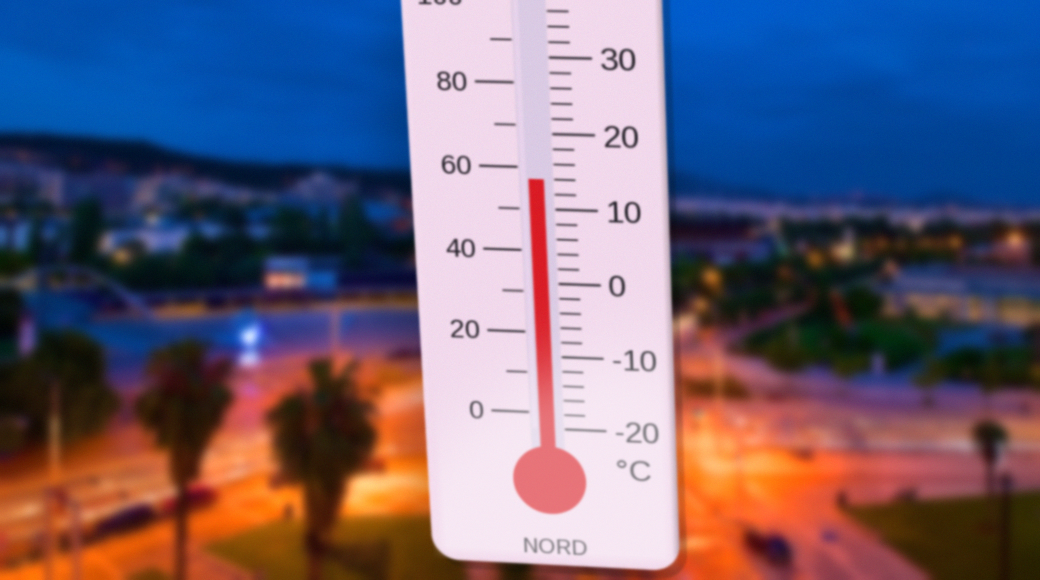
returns 14,°C
